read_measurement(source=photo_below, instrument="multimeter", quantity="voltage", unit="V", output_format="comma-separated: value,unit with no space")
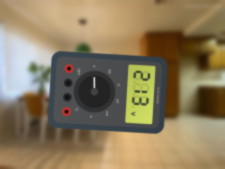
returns 213,V
